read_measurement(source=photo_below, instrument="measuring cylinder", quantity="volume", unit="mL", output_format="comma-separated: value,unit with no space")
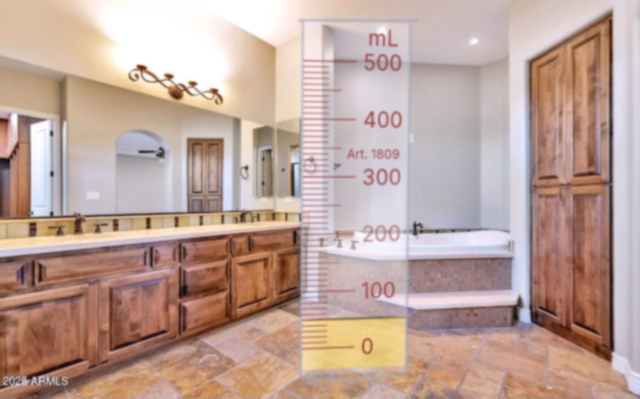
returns 50,mL
